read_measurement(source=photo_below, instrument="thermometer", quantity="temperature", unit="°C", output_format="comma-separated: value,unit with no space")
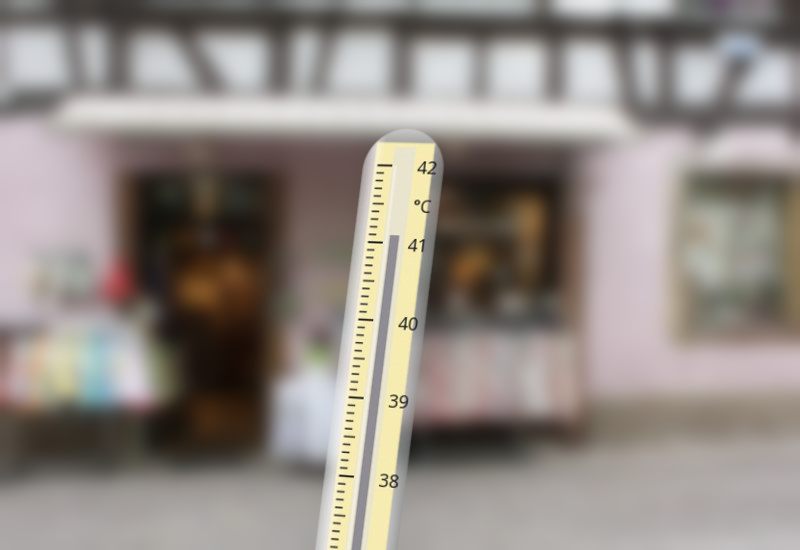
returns 41.1,°C
